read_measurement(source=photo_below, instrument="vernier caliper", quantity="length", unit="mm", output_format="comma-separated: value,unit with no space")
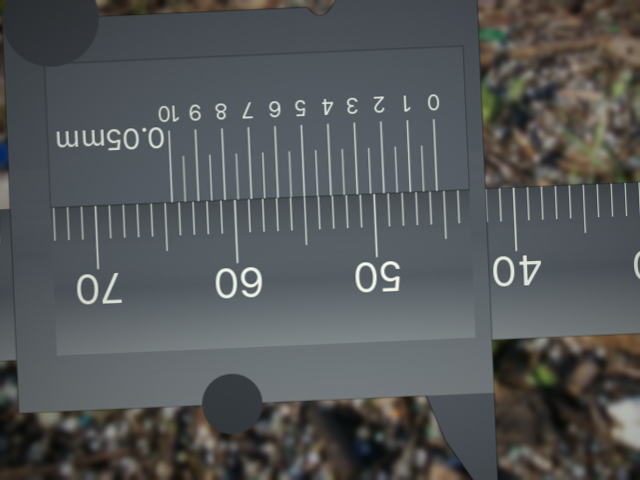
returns 45.5,mm
